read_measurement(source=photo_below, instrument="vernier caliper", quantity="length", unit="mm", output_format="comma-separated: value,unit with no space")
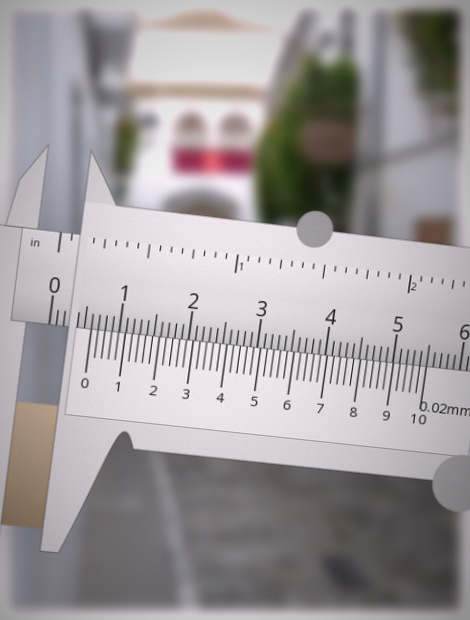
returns 6.0,mm
